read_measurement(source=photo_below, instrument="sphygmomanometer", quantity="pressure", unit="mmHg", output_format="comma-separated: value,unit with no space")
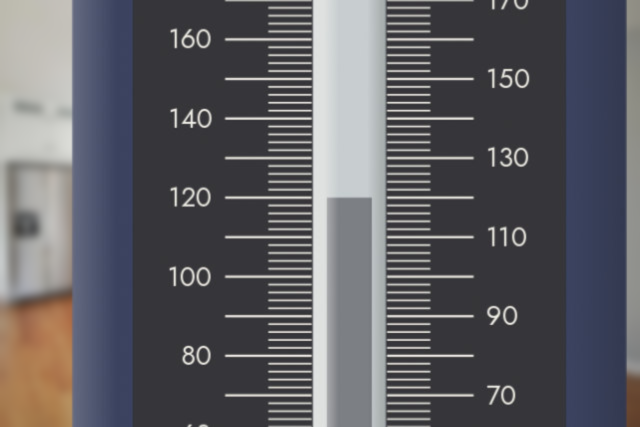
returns 120,mmHg
